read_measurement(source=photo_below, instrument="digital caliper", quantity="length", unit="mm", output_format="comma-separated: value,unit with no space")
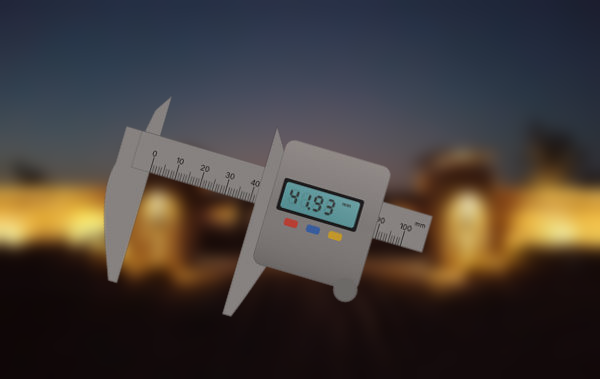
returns 41.93,mm
